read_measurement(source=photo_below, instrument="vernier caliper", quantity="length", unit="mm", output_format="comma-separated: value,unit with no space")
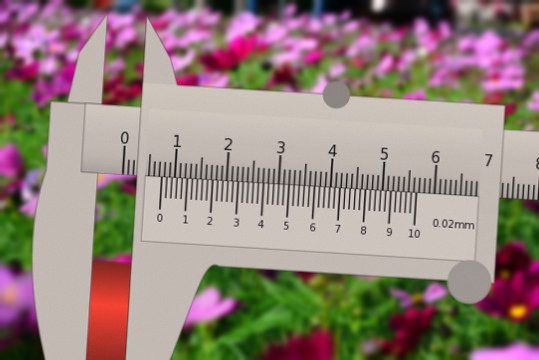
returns 7.5,mm
